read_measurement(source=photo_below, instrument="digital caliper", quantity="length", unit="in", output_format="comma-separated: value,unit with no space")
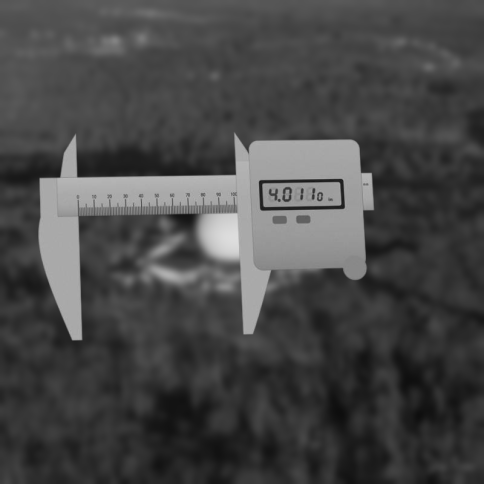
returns 4.0110,in
